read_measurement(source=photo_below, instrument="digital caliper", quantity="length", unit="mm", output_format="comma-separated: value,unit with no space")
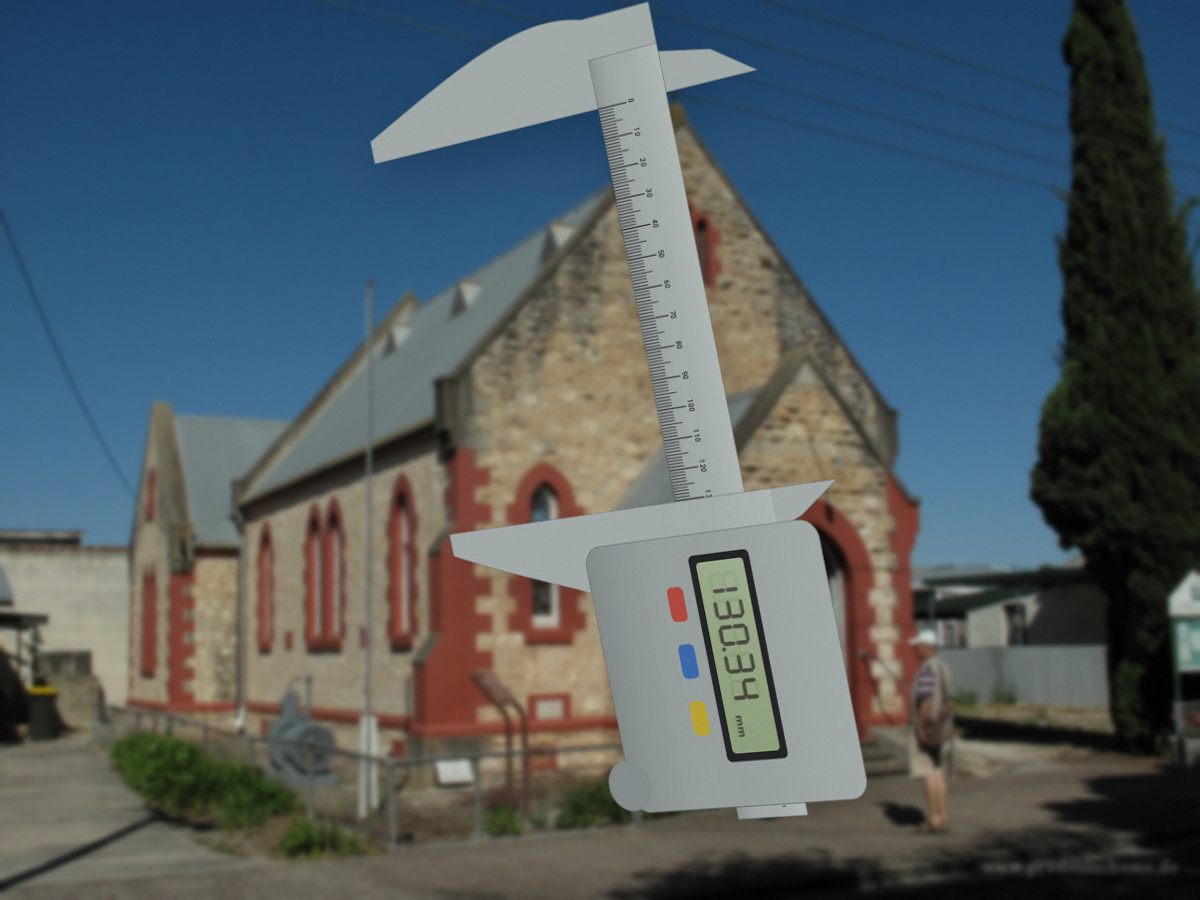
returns 130.34,mm
